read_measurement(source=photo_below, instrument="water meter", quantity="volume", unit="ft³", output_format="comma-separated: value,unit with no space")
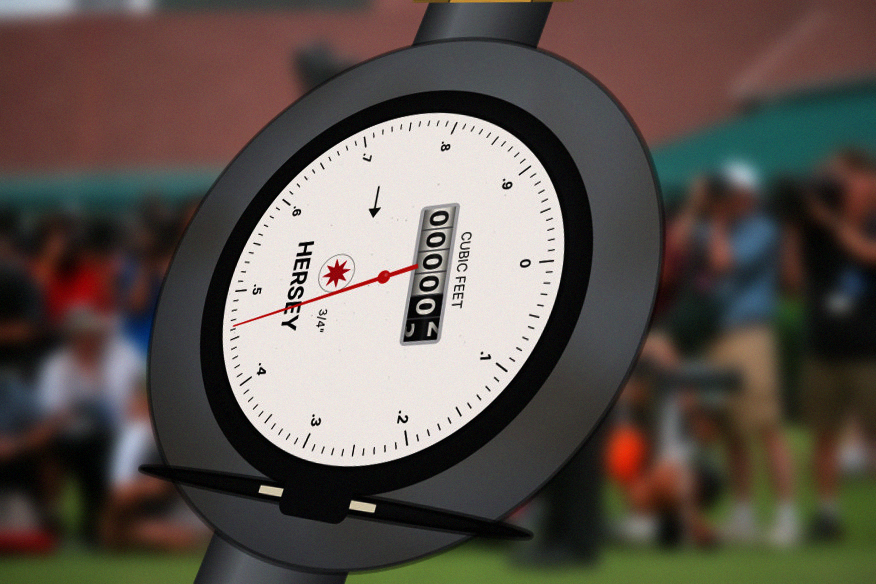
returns 2.46,ft³
